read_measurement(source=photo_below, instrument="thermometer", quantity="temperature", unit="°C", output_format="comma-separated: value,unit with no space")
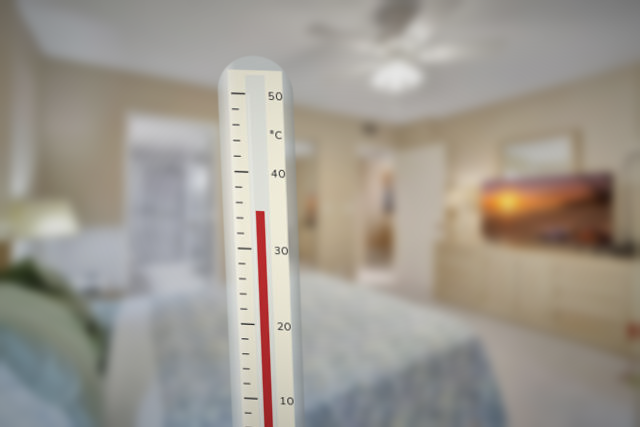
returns 35,°C
